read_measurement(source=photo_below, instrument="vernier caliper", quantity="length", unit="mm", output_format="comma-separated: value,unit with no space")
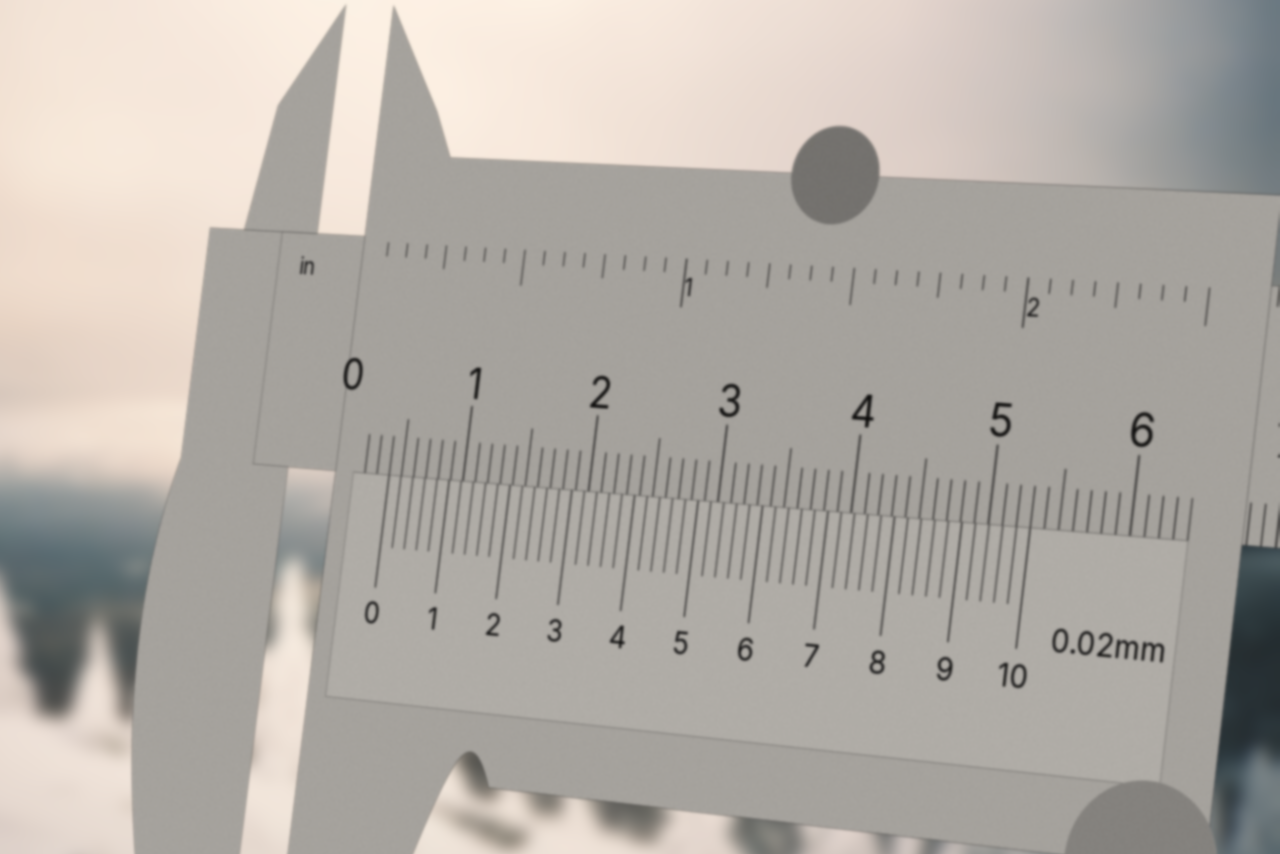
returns 4.0,mm
